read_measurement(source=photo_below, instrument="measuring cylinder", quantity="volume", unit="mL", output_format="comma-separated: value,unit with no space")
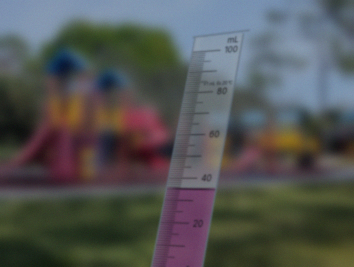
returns 35,mL
